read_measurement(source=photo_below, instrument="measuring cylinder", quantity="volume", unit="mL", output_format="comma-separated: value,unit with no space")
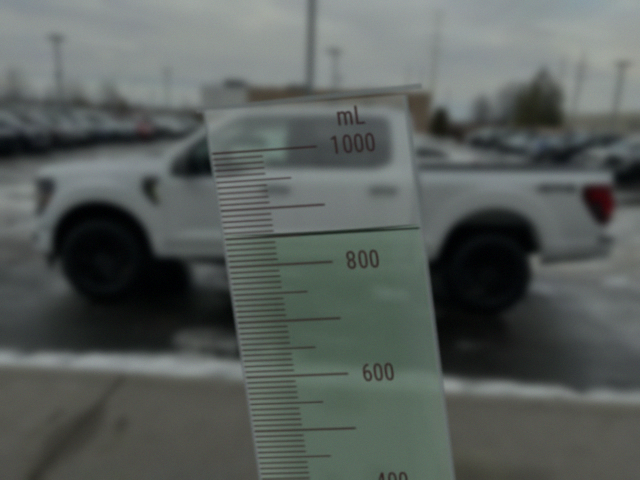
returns 850,mL
